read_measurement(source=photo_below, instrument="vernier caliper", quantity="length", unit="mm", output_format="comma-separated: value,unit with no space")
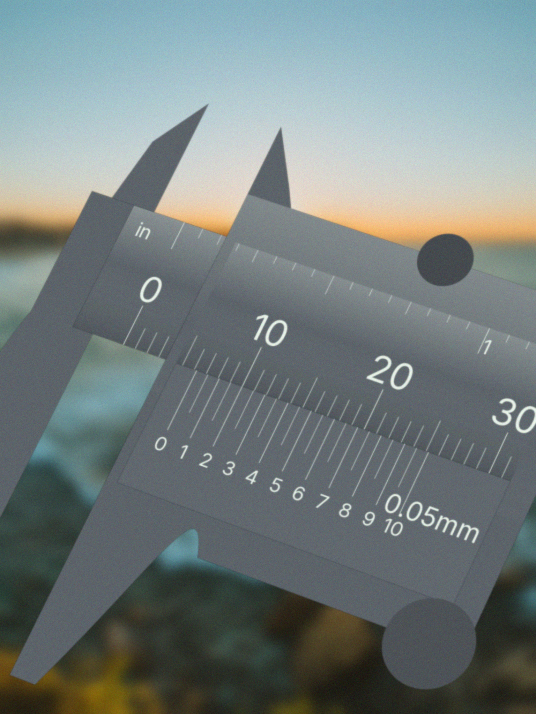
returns 6.2,mm
